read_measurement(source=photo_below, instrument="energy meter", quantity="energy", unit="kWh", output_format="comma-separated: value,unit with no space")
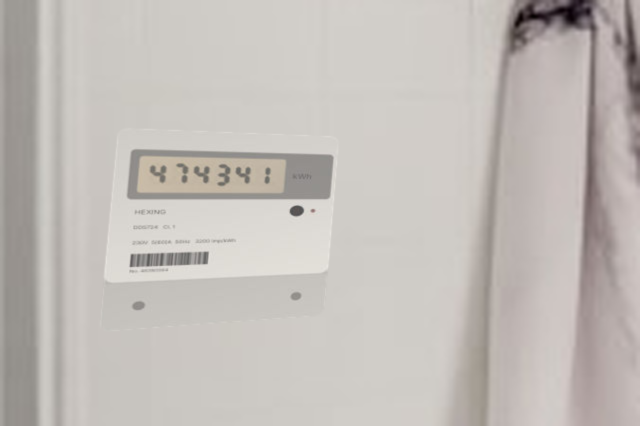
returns 474341,kWh
